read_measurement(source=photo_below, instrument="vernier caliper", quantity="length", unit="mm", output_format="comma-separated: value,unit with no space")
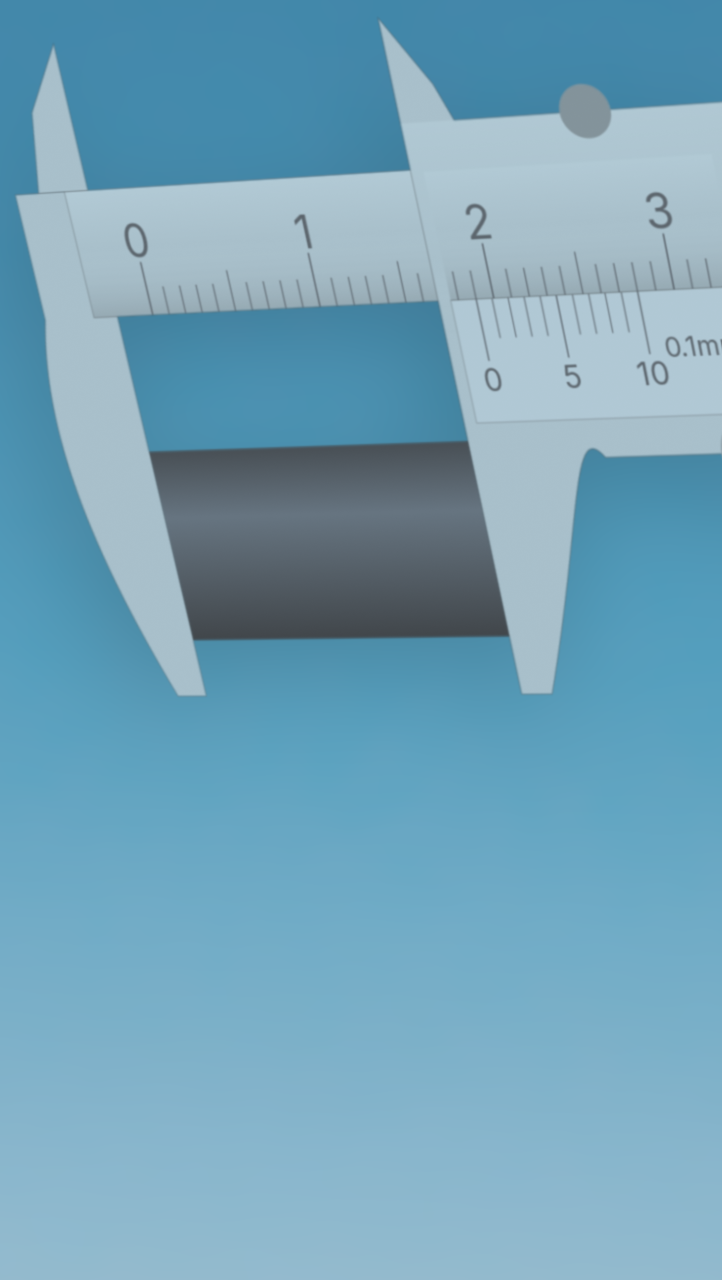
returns 19.0,mm
